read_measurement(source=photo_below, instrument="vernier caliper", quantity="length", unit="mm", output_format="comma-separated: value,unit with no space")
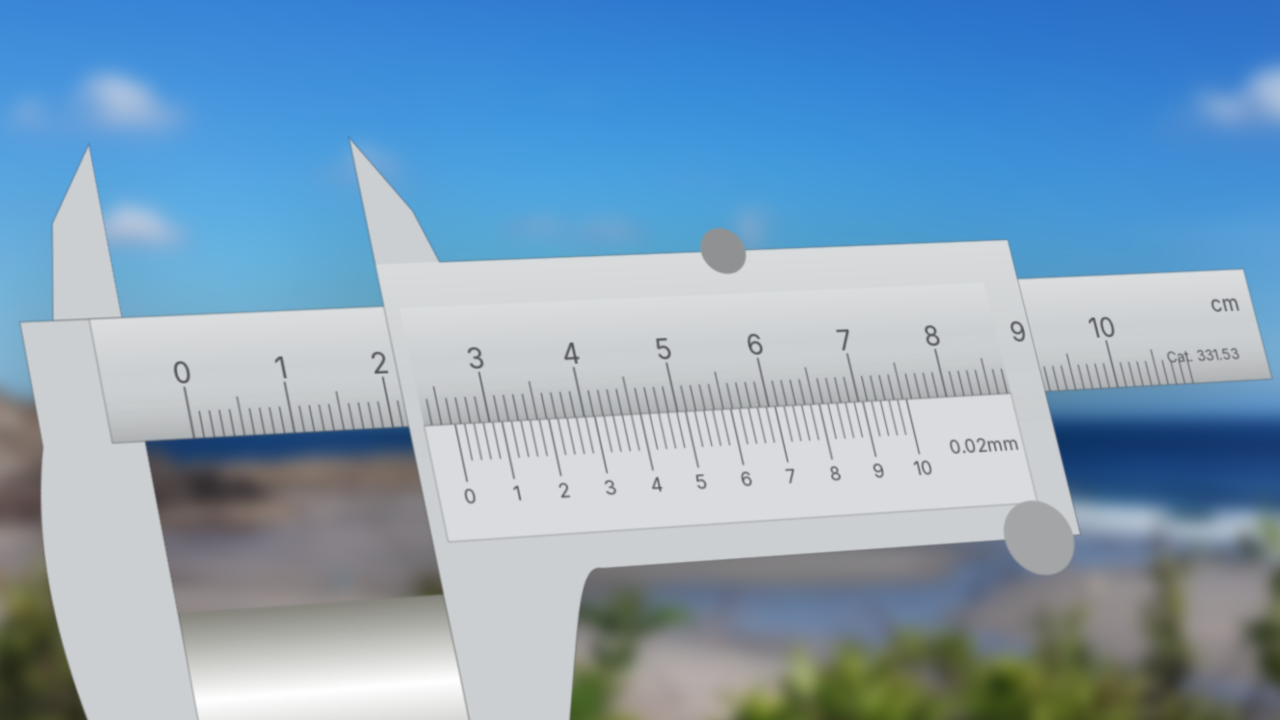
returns 26.4,mm
